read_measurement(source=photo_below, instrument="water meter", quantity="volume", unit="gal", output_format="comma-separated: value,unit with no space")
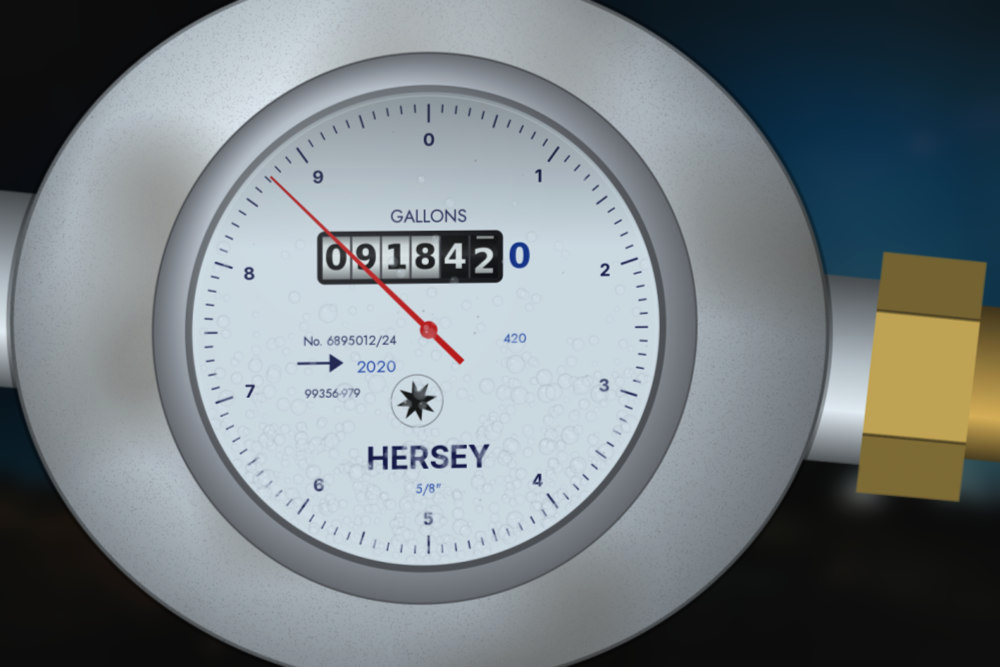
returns 918418.7,gal
